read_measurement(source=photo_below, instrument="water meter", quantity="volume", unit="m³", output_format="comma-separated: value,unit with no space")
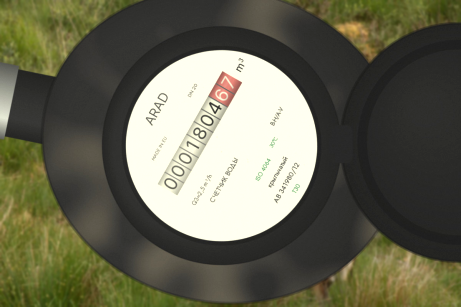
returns 1804.67,m³
